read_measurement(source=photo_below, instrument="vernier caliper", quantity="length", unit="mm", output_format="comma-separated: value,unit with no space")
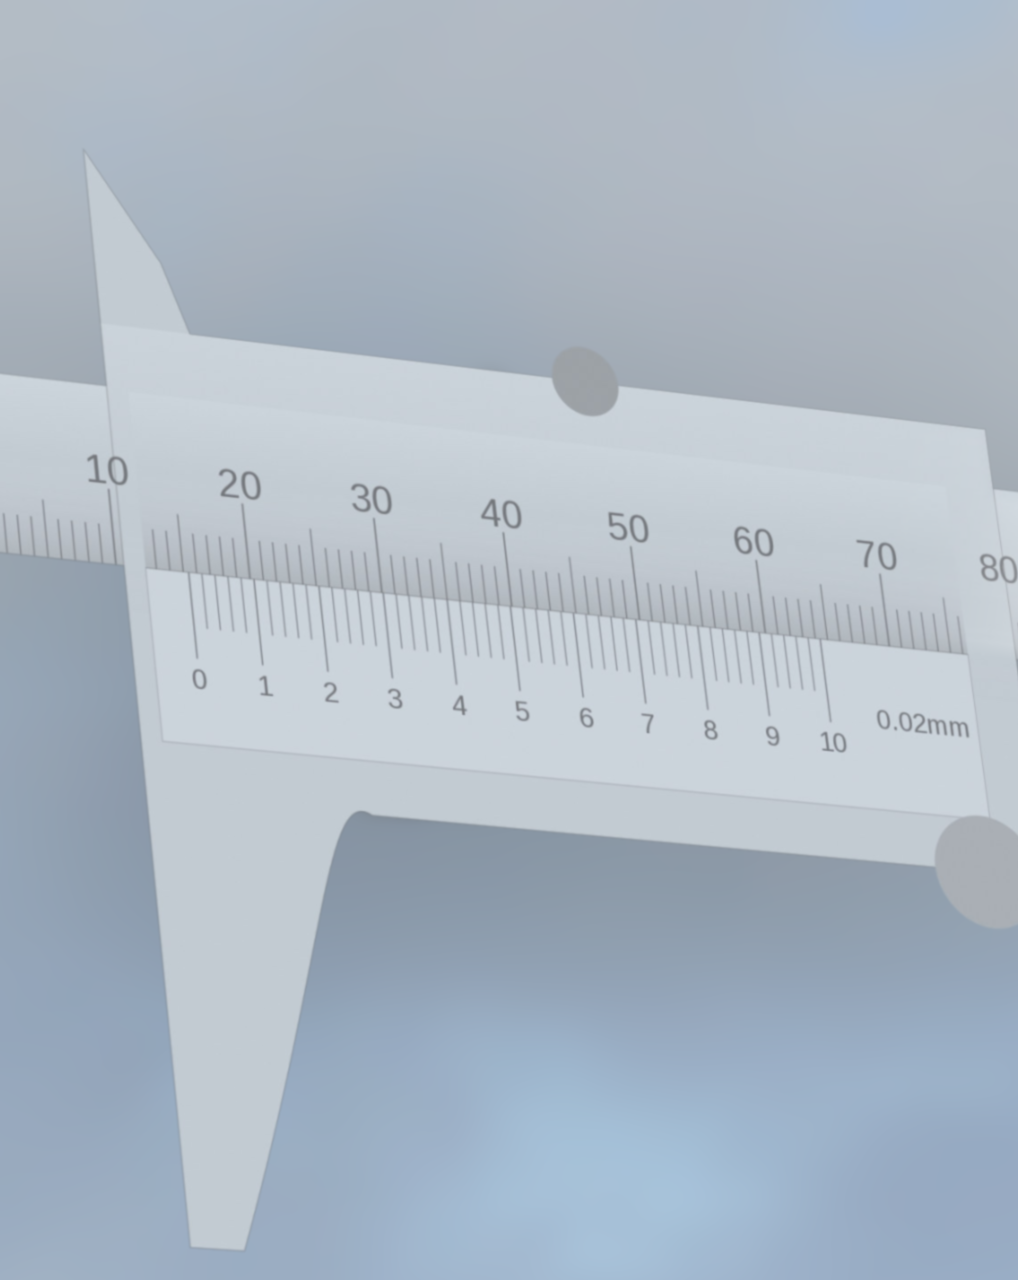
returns 15.4,mm
